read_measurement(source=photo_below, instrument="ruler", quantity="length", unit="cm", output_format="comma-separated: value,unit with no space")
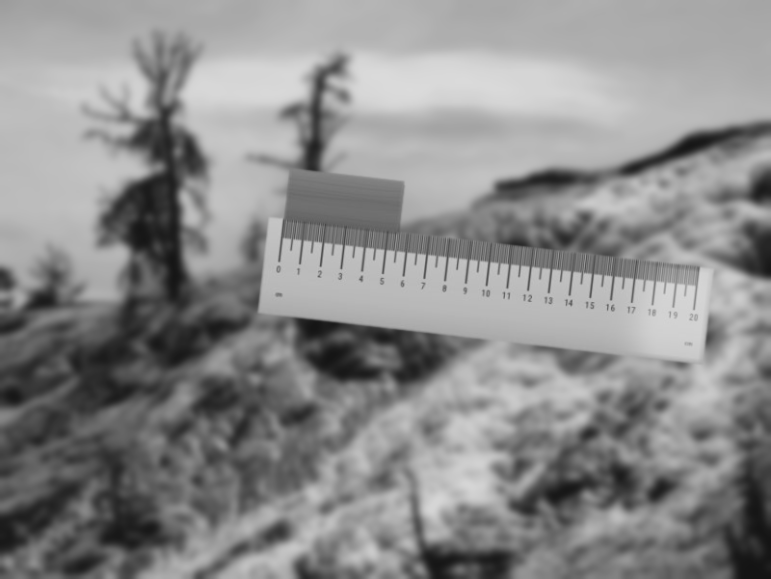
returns 5.5,cm
